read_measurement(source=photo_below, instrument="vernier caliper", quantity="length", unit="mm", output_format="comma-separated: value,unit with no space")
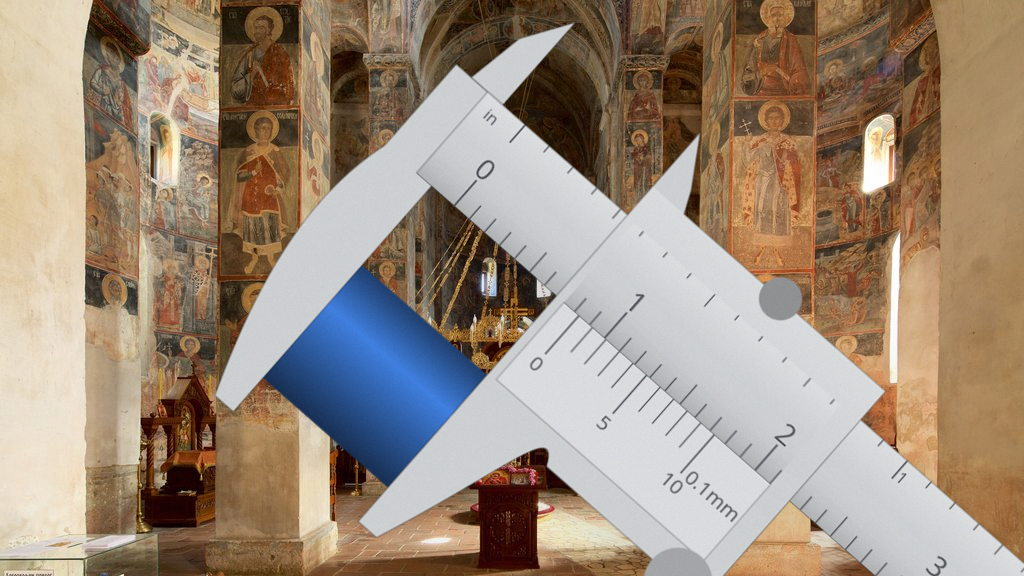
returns 8.3,mm
